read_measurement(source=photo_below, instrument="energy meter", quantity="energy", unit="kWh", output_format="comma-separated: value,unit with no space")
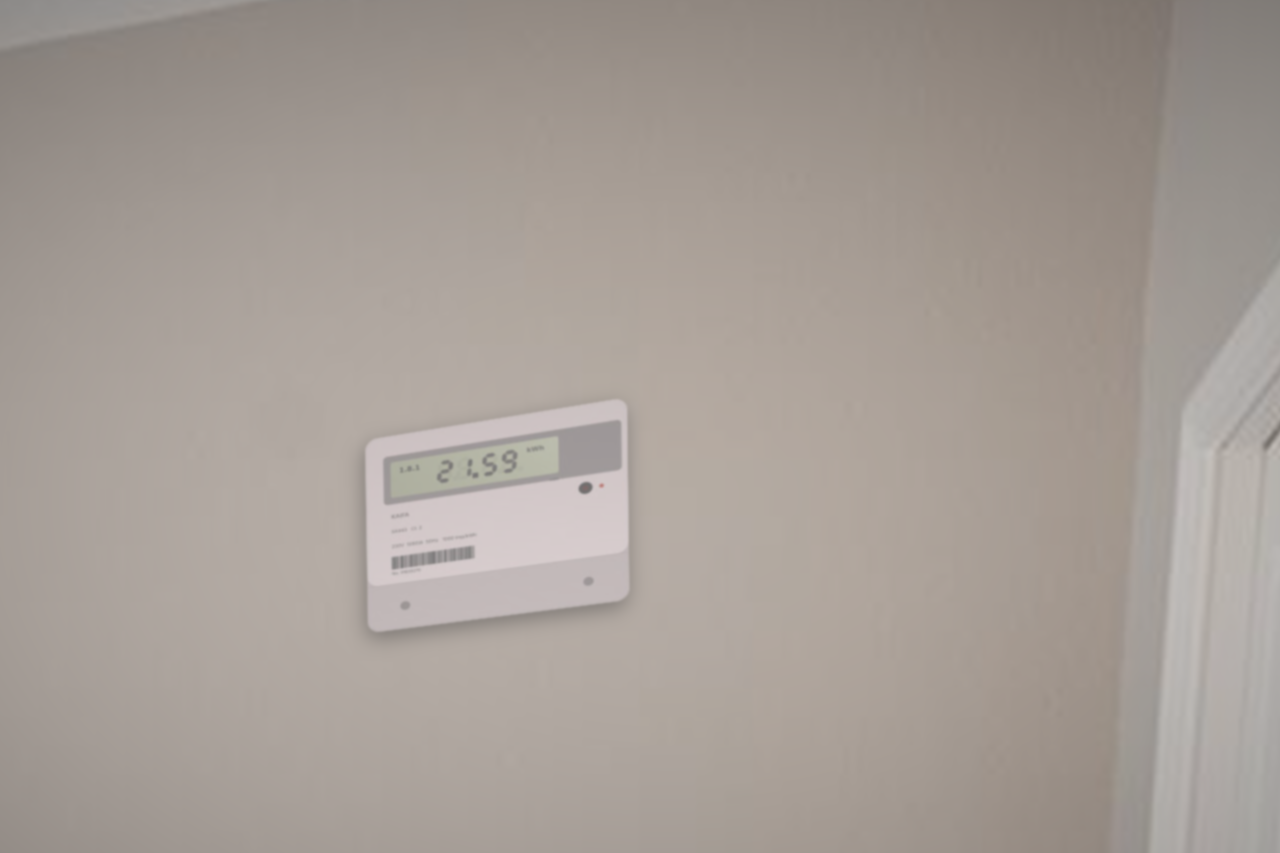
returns 21.59,kWh
